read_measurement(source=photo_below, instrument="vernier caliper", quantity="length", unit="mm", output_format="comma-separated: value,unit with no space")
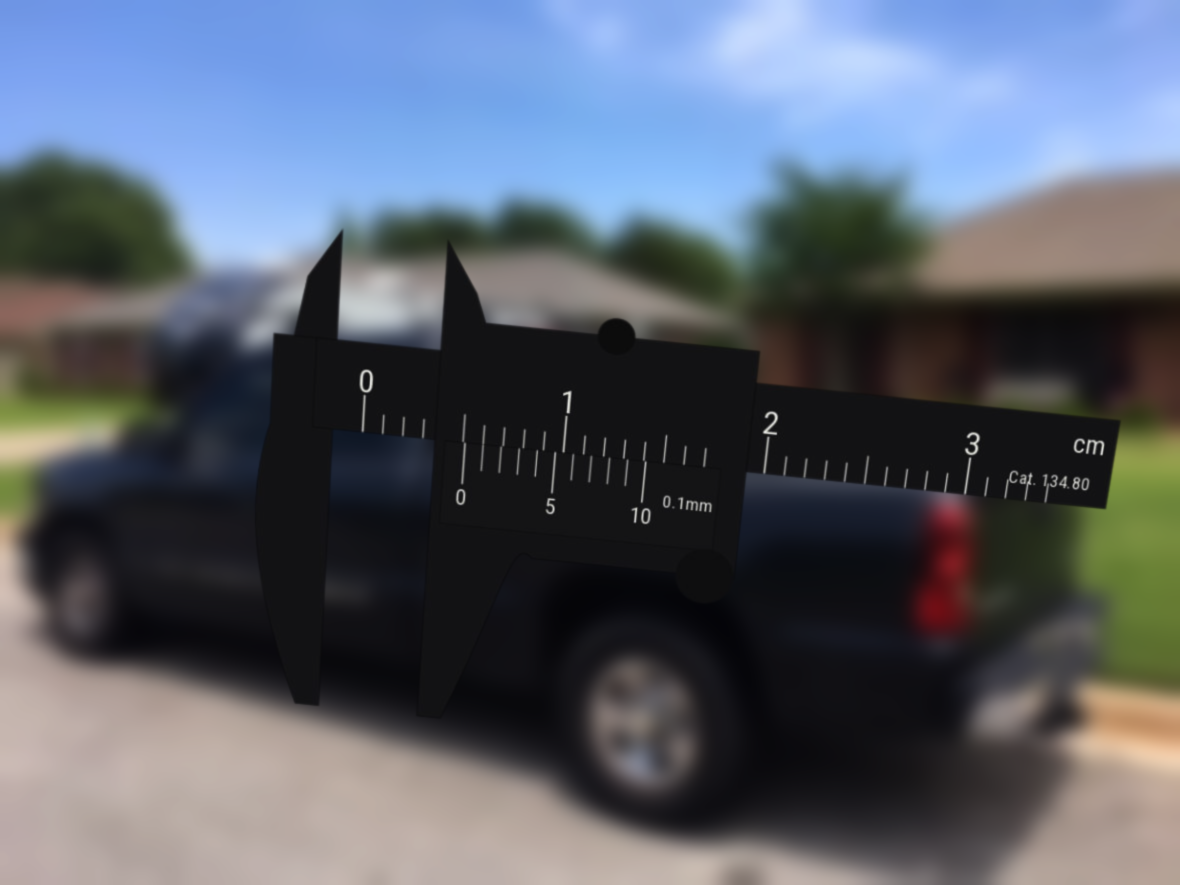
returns 5.1,mm
